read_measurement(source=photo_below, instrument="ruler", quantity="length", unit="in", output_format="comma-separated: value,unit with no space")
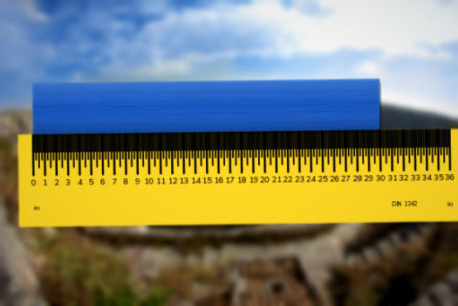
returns 30,in
